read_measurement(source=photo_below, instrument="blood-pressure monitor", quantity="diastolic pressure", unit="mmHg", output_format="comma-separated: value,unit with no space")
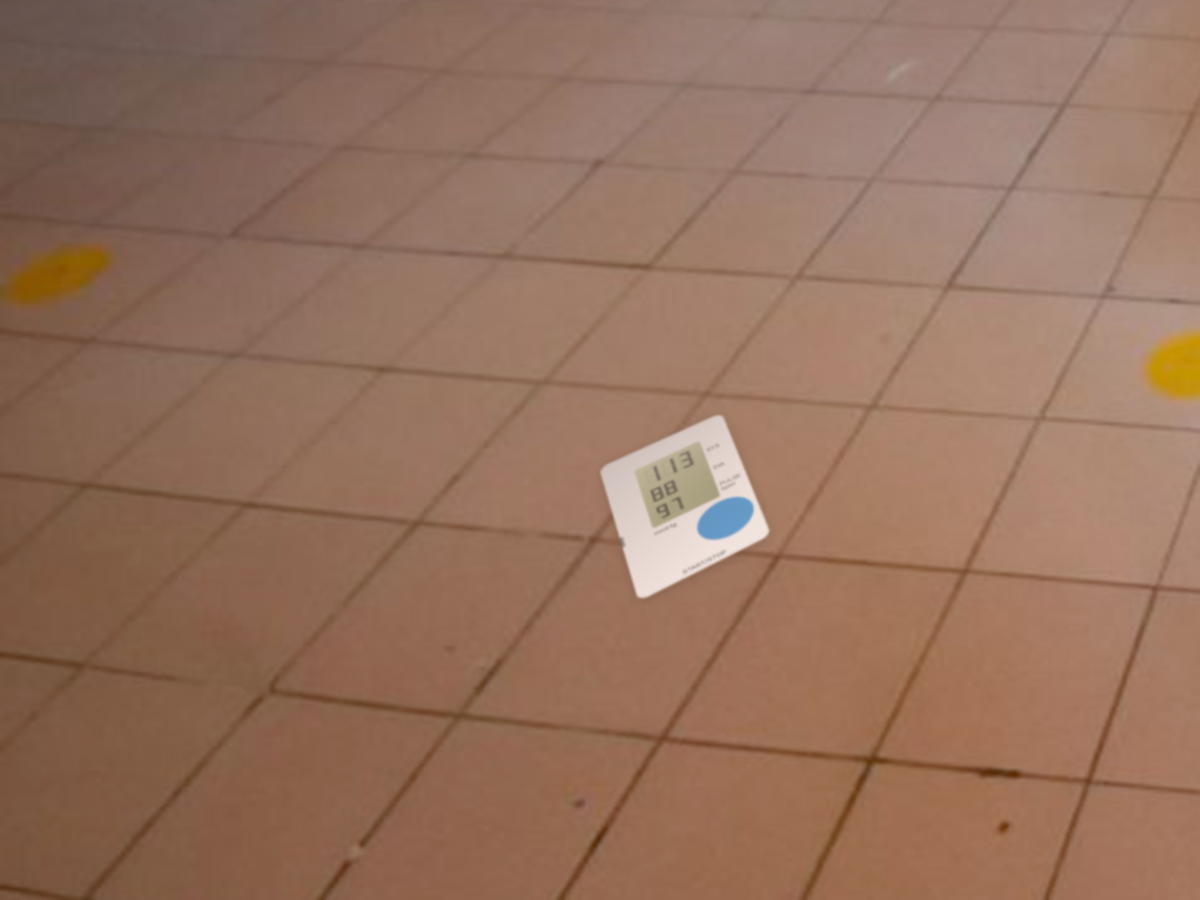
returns 88,mmHg
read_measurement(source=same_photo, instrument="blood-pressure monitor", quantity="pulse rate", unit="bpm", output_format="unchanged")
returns 97,bpm
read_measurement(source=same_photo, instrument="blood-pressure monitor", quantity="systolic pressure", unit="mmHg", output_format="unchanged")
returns 113,mmHg
